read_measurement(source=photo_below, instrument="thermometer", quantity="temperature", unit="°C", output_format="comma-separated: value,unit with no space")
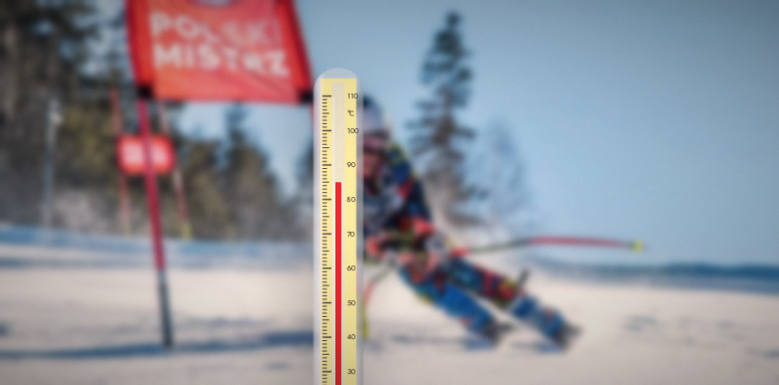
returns 85,°C
